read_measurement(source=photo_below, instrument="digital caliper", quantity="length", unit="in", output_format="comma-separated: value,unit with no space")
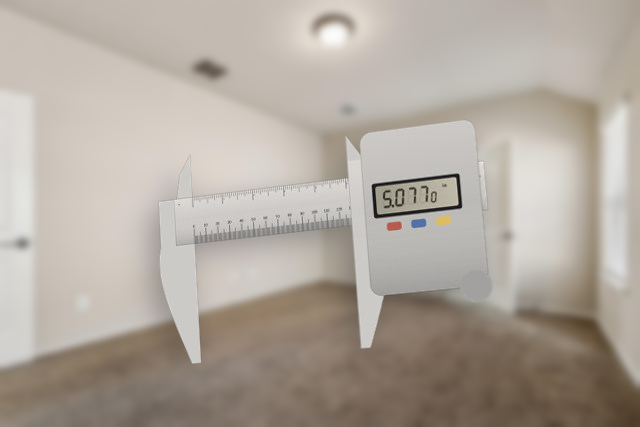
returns 5.0770,in
